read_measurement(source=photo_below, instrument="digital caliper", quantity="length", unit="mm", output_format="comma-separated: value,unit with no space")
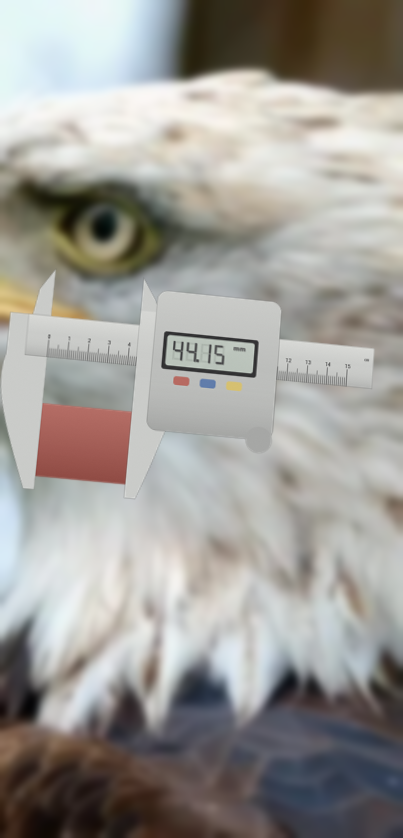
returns 44.15,mm
